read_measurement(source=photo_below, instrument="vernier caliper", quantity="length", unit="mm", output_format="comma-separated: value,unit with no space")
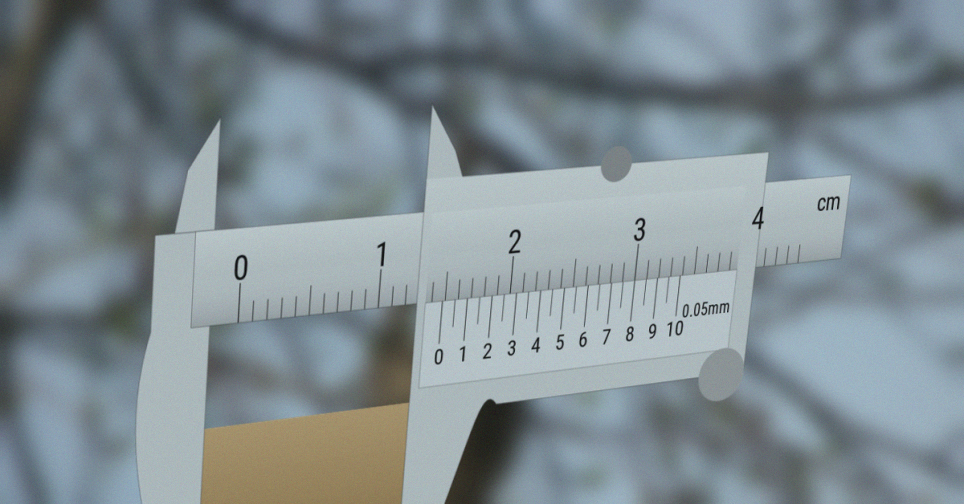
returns 14.8,mm
